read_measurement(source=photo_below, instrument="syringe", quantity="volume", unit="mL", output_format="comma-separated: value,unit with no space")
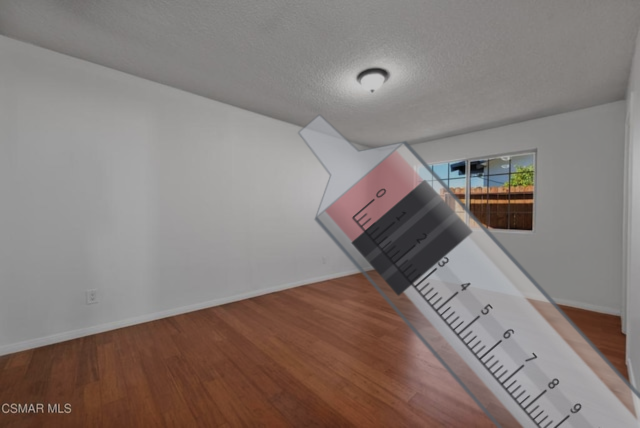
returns 0.6,mL
